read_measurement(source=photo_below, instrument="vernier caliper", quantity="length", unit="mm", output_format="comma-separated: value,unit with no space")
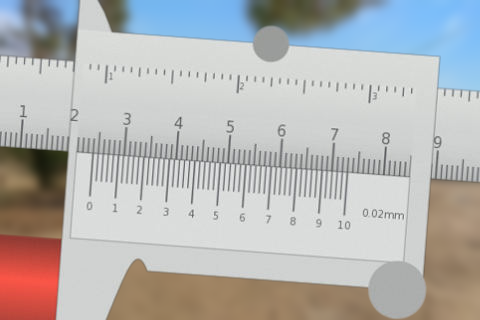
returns 24.0,mm
